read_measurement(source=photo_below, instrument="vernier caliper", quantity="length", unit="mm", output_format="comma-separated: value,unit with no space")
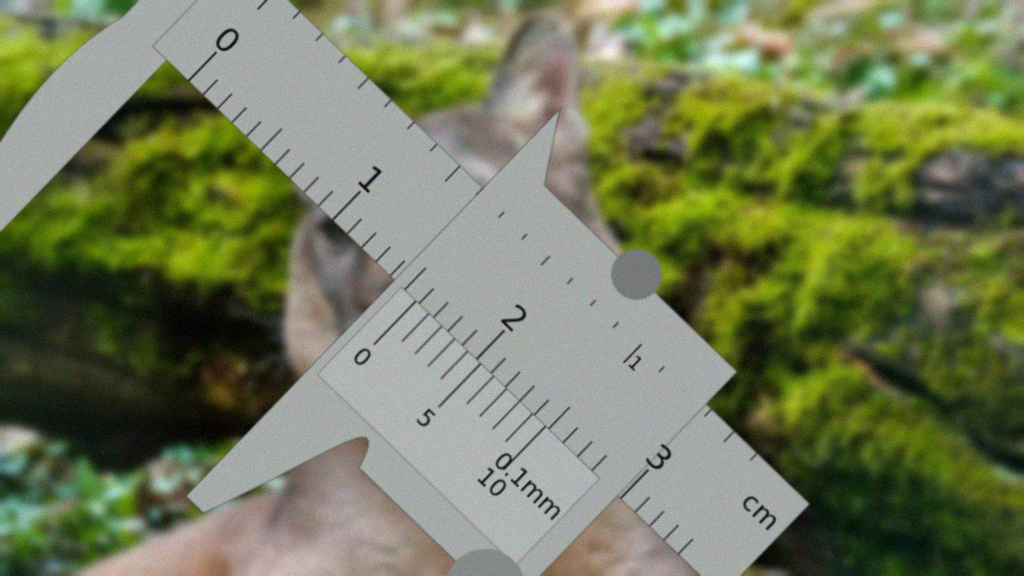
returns 15.8,mm
